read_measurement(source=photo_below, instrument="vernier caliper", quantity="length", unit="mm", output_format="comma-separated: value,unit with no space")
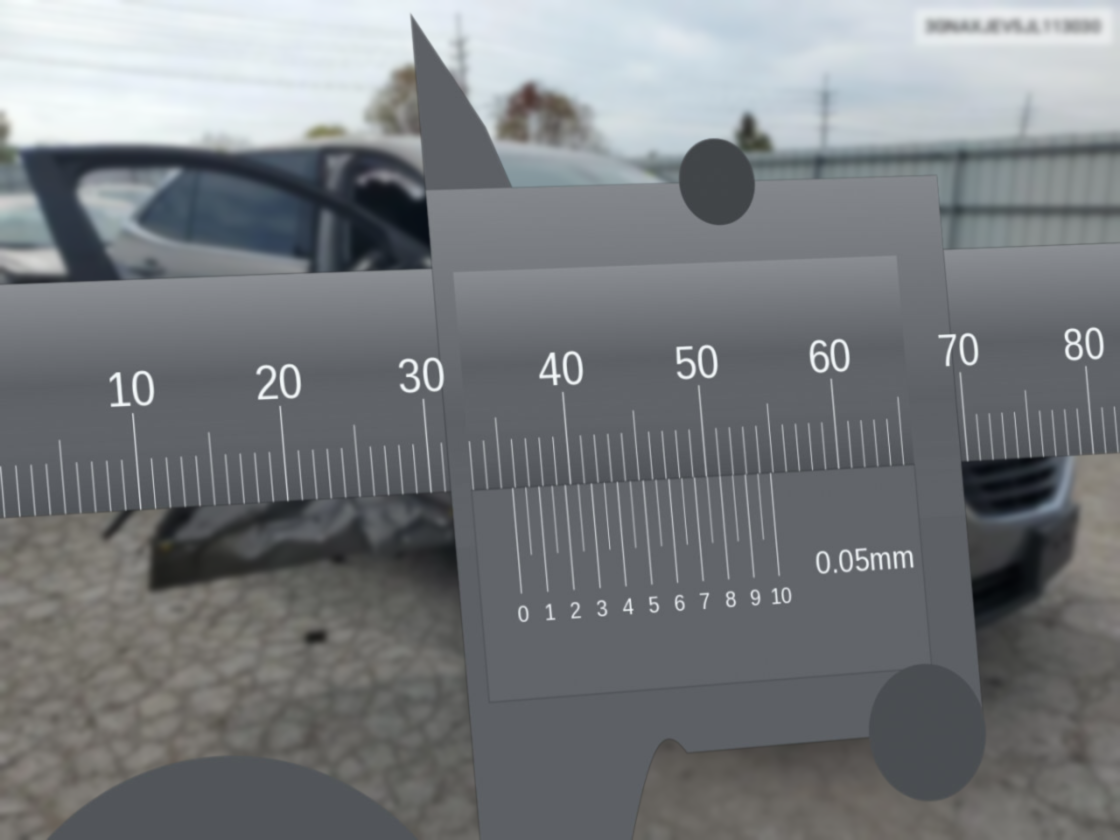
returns 35.8,mm
